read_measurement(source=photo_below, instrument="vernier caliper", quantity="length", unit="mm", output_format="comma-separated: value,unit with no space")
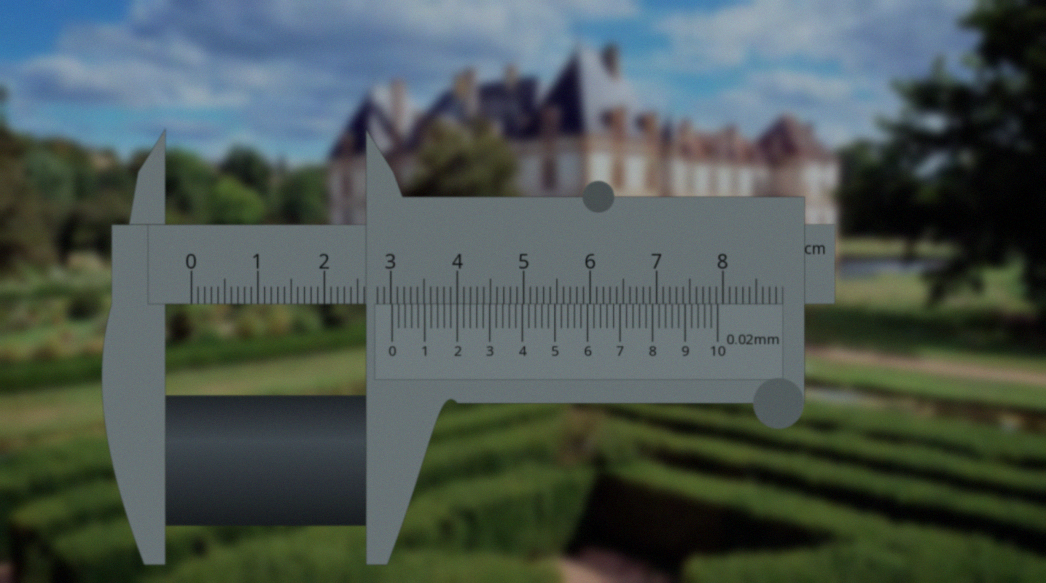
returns 30.2,mm
